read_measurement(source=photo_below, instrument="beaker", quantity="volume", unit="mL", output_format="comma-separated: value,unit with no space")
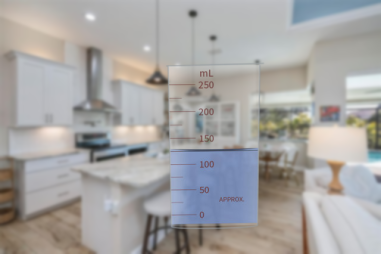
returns 125,mL
